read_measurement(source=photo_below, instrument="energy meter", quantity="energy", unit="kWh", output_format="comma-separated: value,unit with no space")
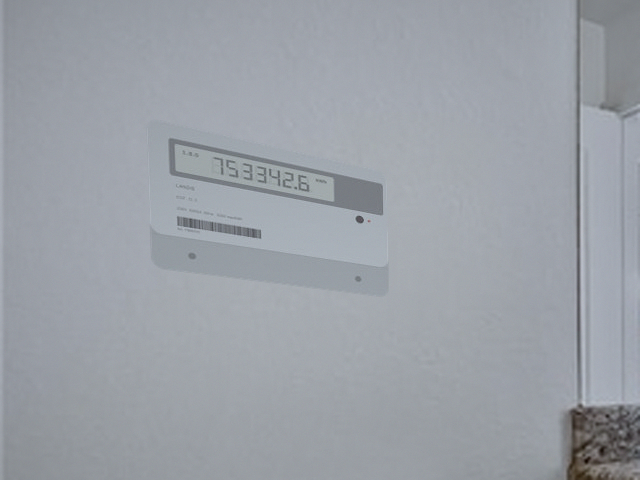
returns 753342.6,kWh
